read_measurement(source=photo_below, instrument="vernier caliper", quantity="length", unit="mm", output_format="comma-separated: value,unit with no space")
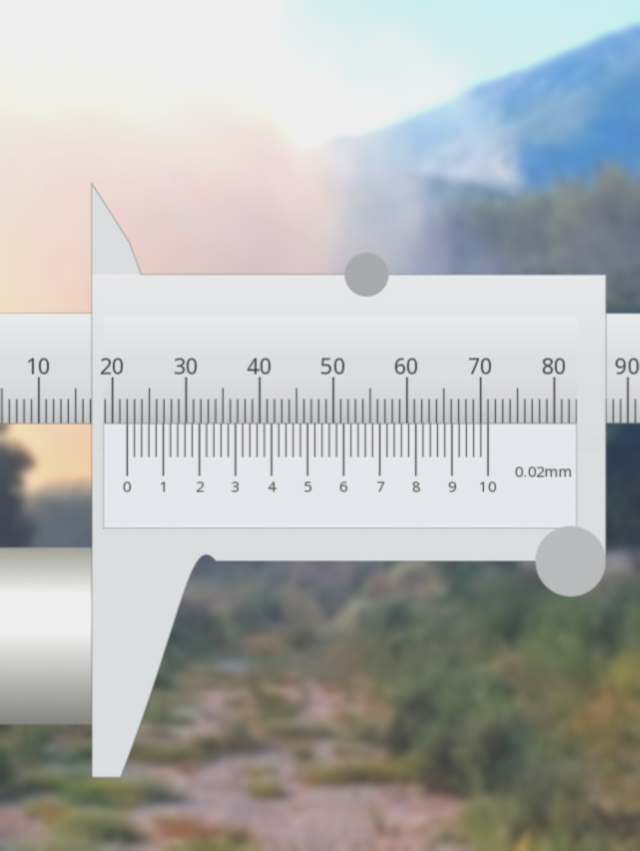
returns 22.0,mm
